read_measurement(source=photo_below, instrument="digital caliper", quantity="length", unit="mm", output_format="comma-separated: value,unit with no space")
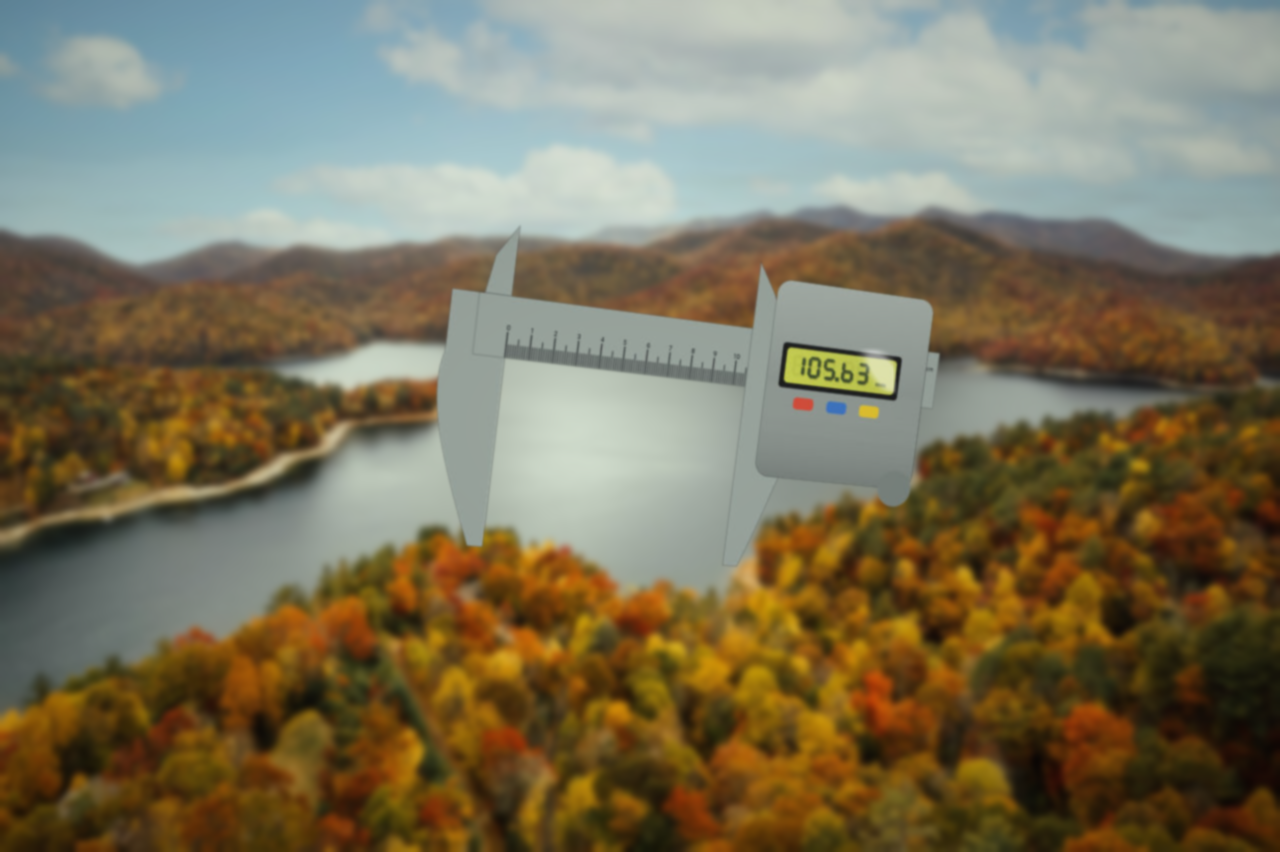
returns 105.63,mm
